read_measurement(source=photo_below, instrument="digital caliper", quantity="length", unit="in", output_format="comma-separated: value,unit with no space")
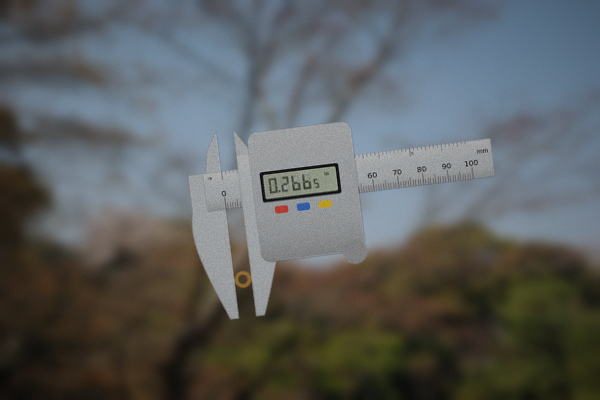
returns 0.2665,in
